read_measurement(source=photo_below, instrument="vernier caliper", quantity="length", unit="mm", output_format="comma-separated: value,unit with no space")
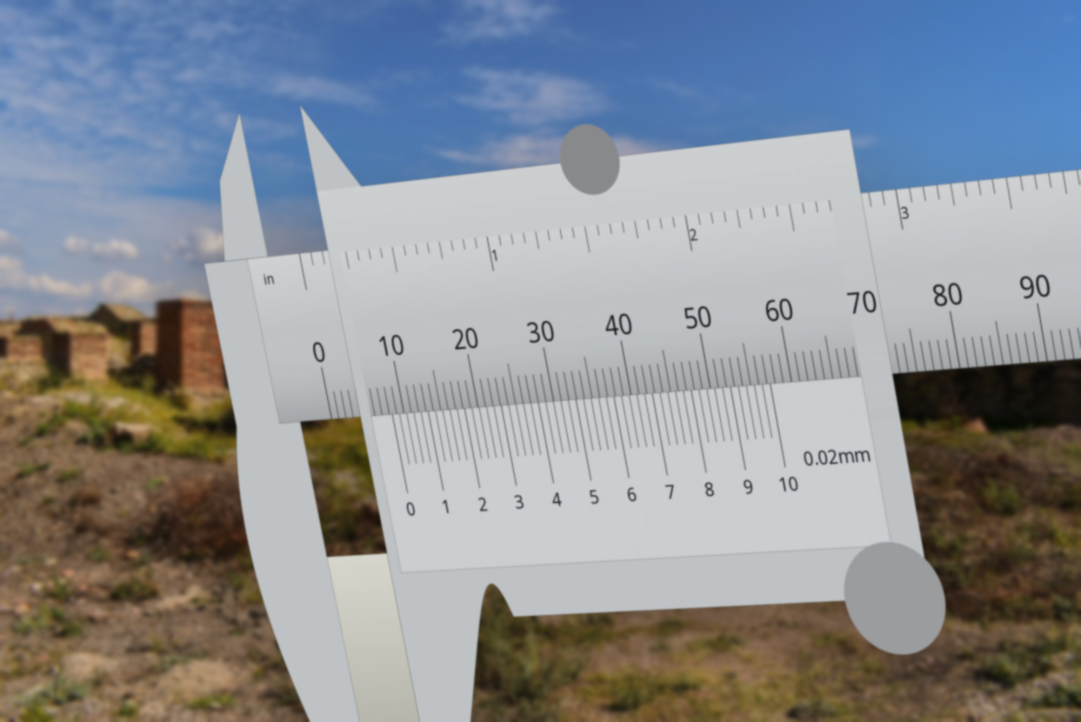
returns 8.4,mm
